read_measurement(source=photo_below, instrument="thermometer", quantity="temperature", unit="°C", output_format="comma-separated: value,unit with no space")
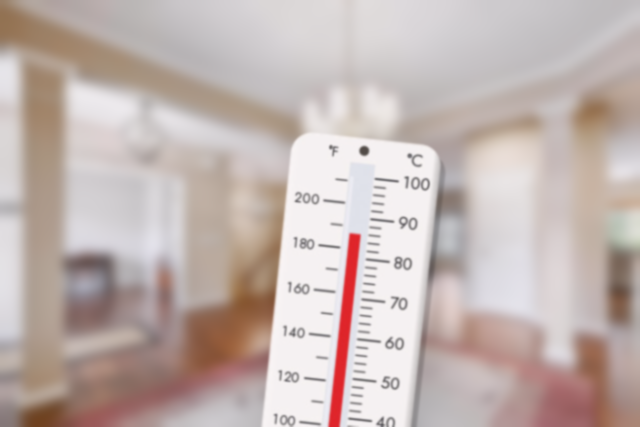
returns 86,°C
